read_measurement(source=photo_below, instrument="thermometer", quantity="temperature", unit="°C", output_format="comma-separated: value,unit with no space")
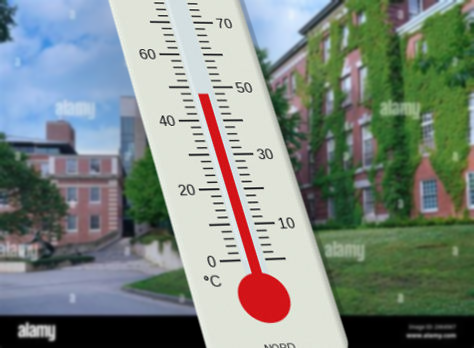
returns 48,°C
